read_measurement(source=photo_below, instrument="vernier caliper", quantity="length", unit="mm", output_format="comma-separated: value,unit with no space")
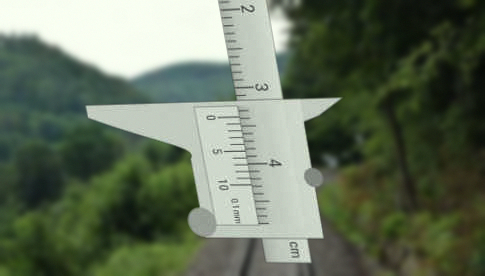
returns 33.8,mm
